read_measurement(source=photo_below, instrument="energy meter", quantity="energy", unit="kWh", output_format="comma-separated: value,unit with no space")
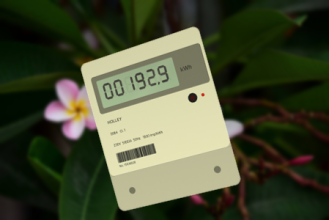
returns 192.9,kWh
